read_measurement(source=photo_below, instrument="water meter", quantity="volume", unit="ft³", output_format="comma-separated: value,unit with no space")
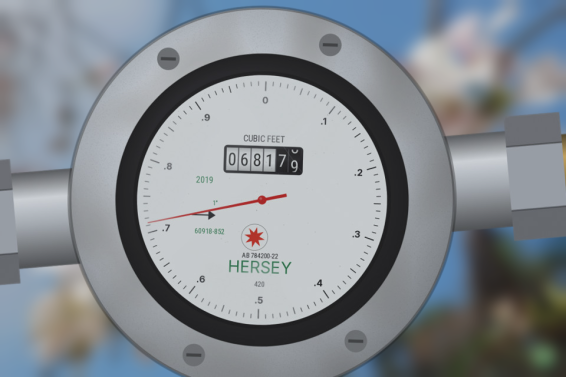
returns 68178.71,ft³
